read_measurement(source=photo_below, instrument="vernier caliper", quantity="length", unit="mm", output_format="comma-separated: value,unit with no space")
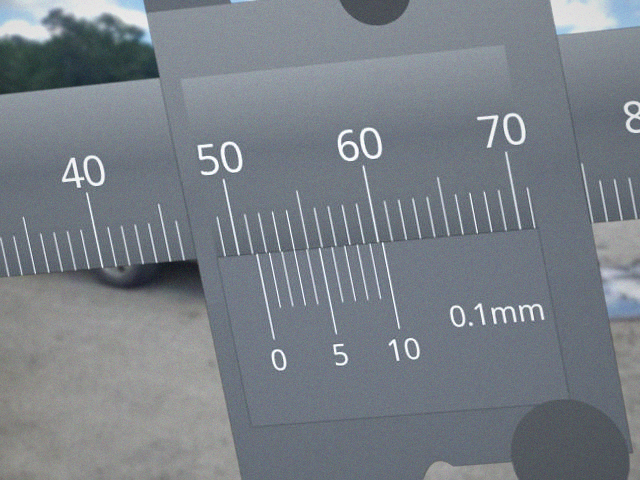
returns 51.3,mm
